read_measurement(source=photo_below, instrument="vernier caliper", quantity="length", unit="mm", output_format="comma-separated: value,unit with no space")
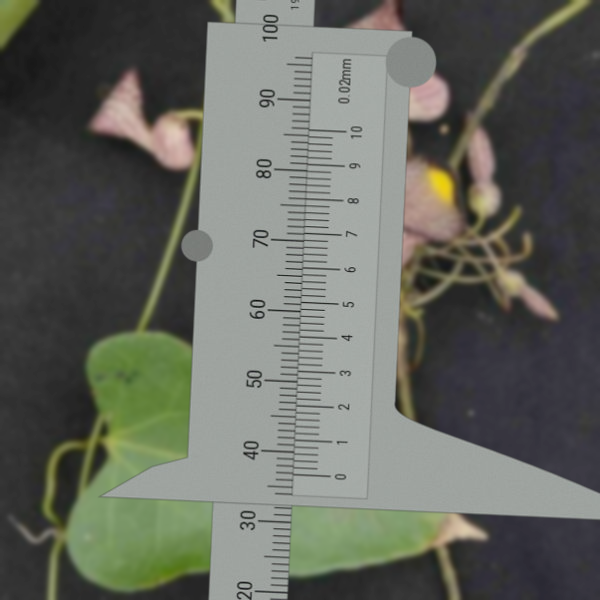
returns 36.8,mm
